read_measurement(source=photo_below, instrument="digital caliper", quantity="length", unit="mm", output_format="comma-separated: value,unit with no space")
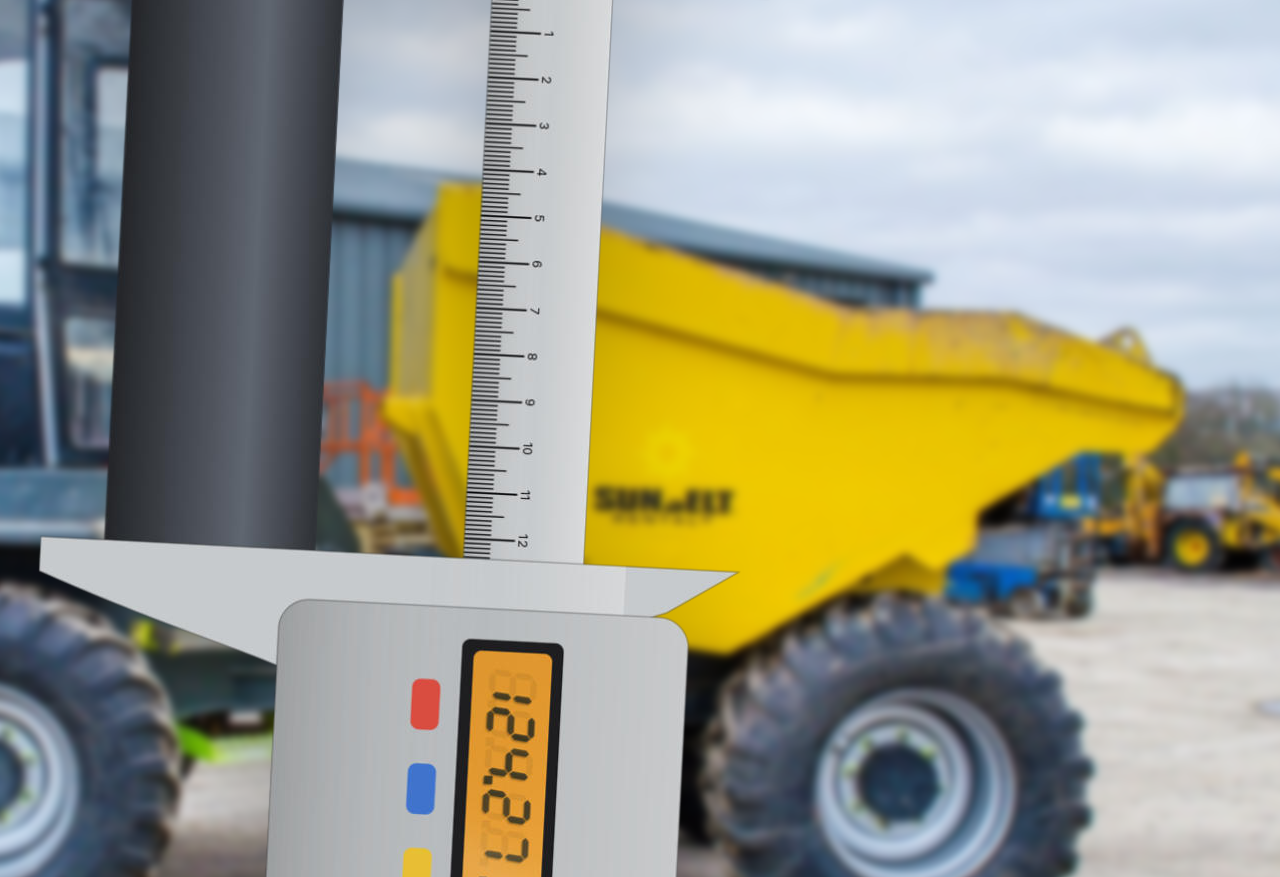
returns 124.27,mm
